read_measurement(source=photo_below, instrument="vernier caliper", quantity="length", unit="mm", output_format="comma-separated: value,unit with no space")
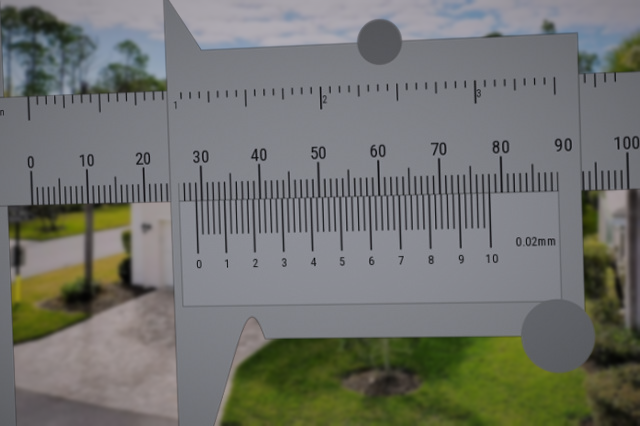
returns 29.0,mm
